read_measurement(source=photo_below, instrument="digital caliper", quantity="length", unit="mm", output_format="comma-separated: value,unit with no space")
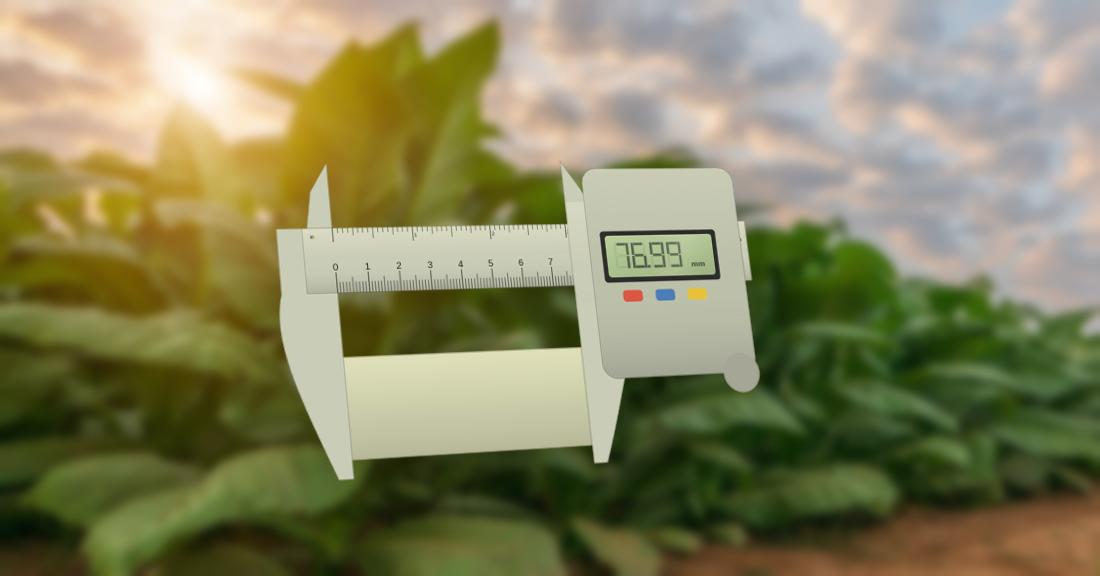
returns 76.99,mm
